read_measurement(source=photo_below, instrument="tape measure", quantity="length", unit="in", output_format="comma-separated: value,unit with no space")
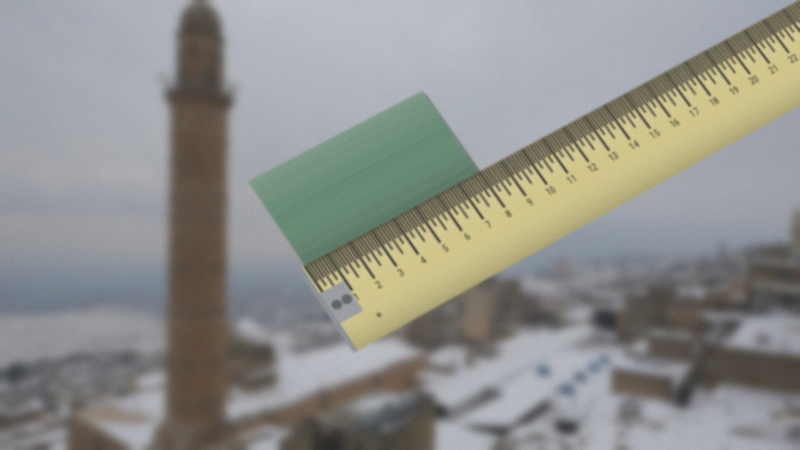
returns 8,in
